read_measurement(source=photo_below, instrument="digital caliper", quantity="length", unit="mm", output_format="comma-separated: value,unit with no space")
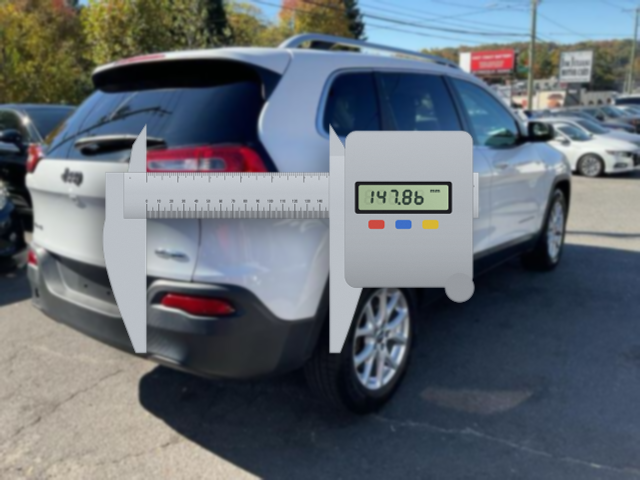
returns 147.86,mm
